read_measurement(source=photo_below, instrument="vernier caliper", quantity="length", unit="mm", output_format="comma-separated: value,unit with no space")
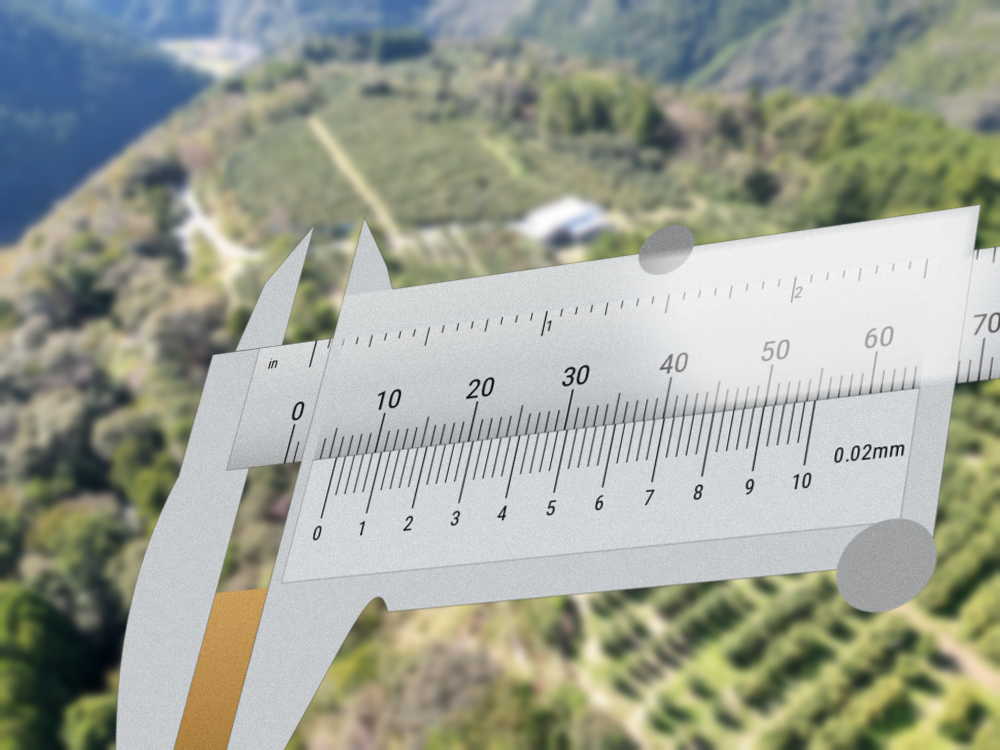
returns 5.8,mm
